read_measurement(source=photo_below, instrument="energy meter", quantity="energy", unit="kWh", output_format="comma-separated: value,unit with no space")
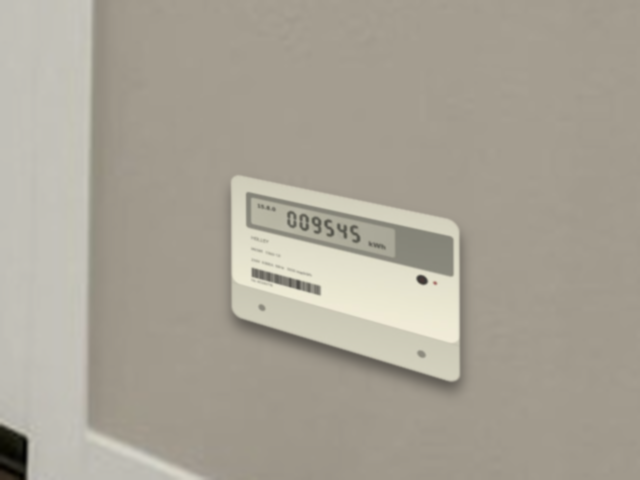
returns 9545,kWh
